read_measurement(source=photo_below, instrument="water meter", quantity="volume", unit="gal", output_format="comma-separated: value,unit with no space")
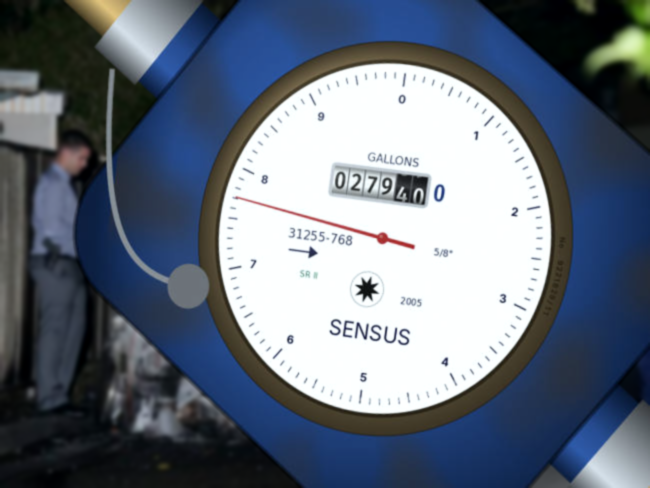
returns 279397.7,gal
